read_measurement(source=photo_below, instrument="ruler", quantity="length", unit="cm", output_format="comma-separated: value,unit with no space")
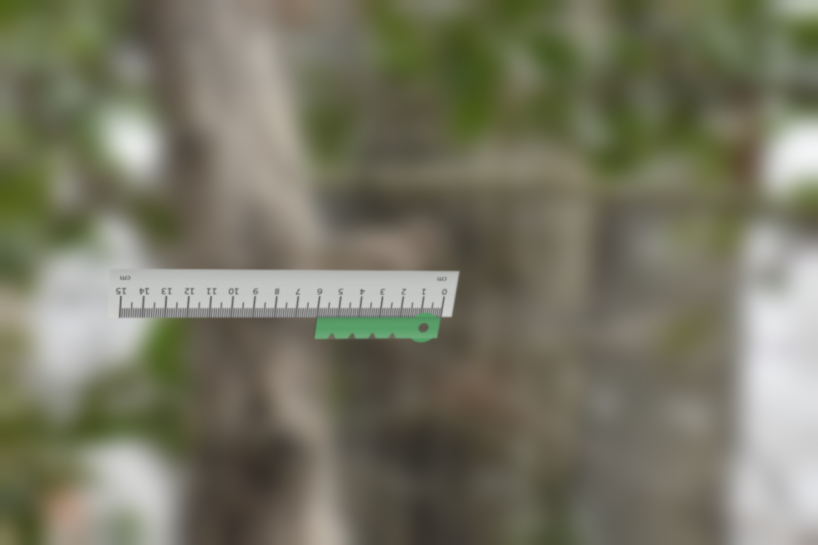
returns 6,cm
